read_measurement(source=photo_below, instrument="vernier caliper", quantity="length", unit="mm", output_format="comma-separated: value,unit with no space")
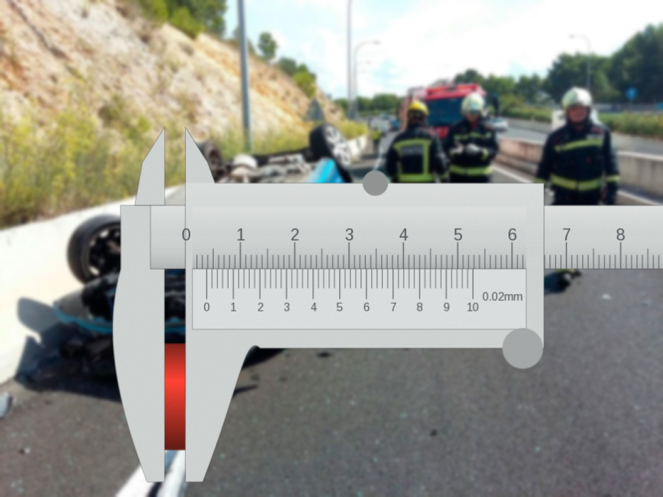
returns 3.8,mm
